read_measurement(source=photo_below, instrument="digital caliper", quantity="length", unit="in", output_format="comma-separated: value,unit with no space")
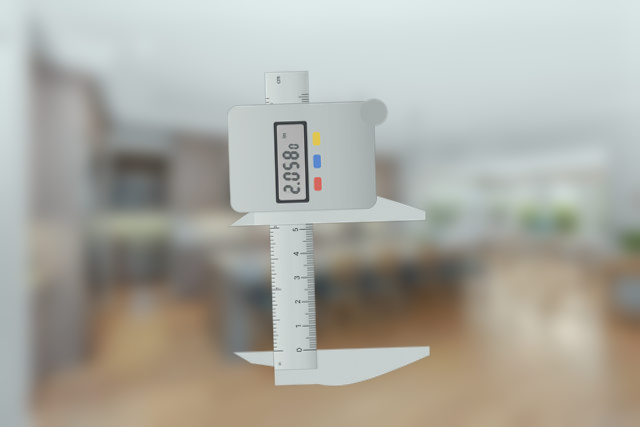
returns 2.0580,in
